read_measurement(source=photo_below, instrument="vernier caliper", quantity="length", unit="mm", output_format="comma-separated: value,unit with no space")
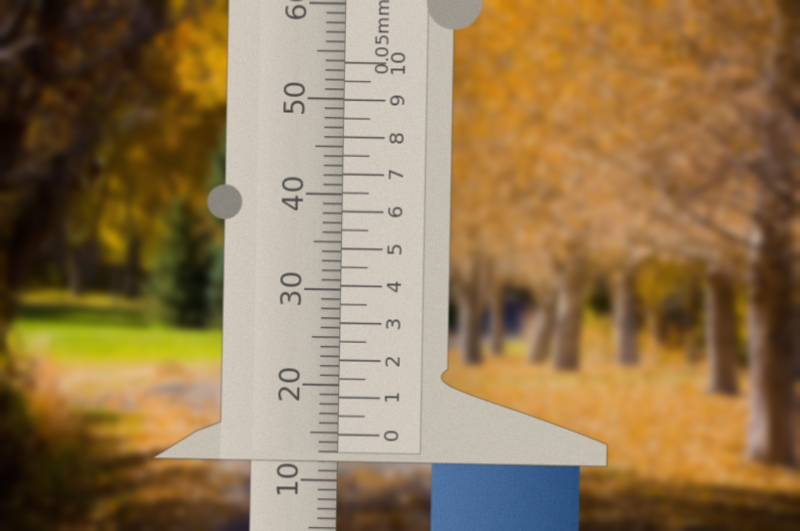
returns 14.8,mm
